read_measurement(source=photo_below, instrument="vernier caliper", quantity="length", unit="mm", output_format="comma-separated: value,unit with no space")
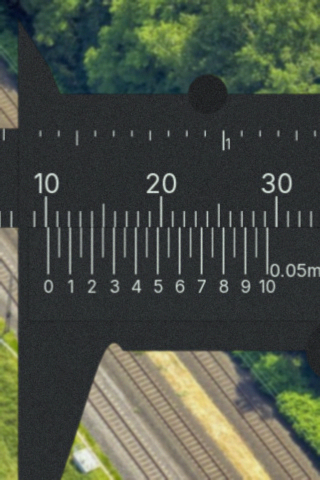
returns 10.2,mm
